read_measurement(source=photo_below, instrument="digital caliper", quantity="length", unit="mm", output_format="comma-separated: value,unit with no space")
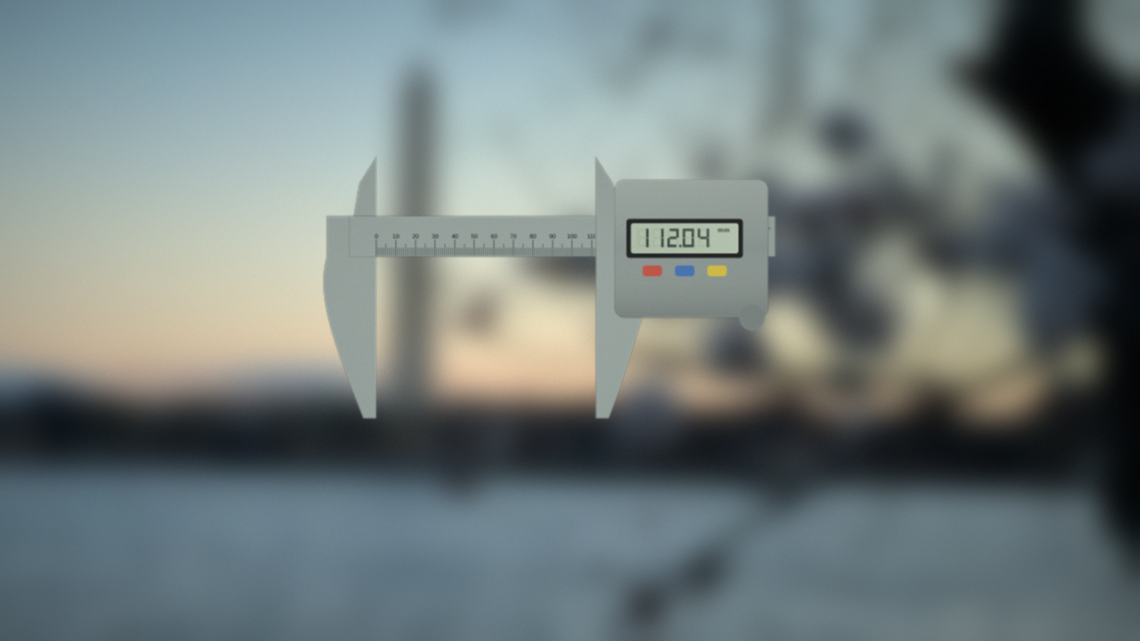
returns 112.04,mm
